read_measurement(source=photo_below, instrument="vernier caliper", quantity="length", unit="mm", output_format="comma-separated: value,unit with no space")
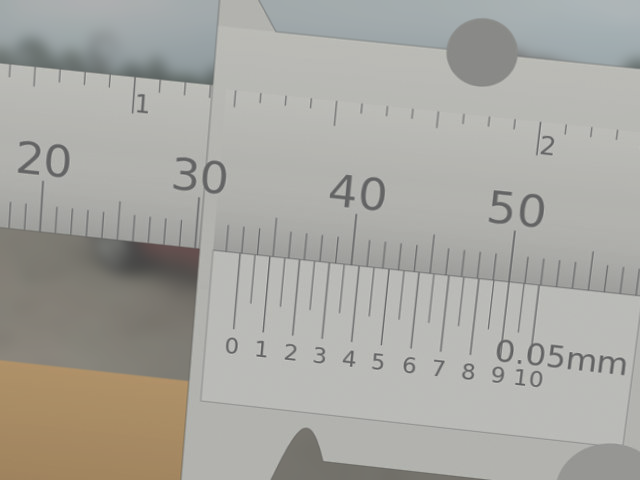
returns 32.9,mm
